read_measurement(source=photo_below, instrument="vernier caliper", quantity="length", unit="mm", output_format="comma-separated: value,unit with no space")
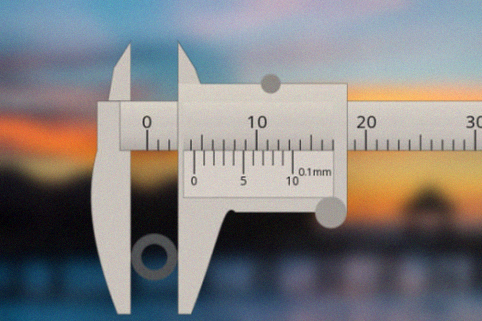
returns 4.3,mm
